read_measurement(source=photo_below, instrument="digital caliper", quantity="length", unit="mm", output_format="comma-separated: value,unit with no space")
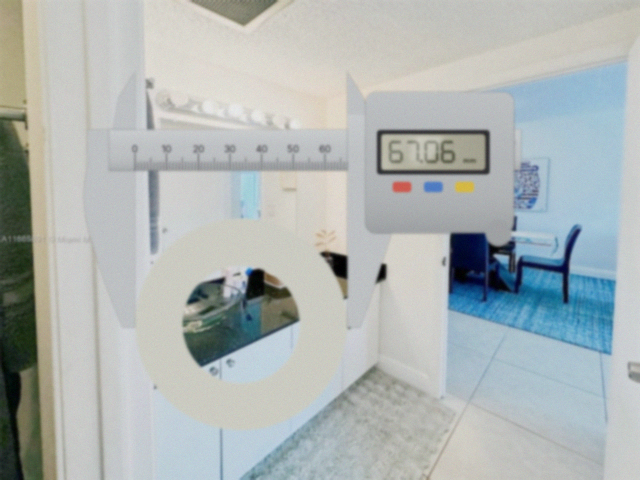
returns 67.06,mm
